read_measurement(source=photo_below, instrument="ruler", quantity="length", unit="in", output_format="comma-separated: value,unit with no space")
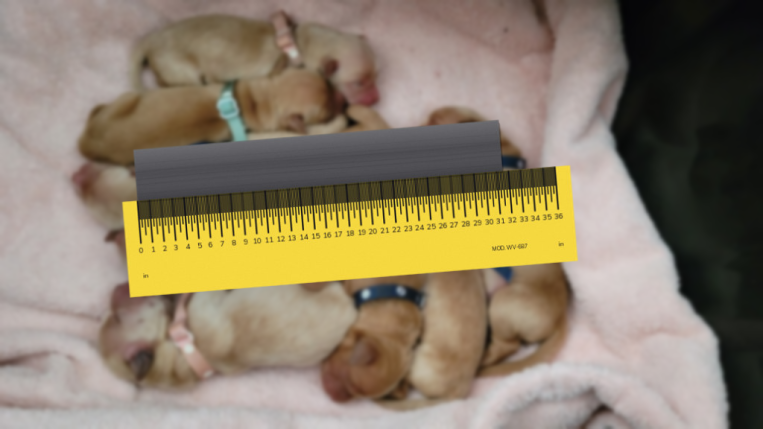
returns 31.5,in
